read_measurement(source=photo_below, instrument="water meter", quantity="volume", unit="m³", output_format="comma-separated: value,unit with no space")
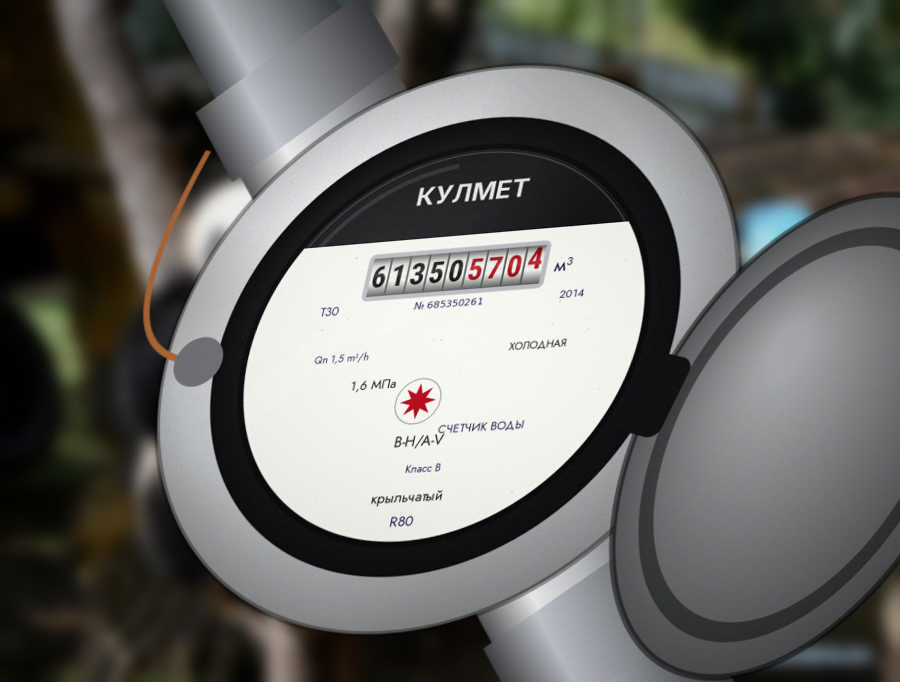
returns 61350.5704,m³
